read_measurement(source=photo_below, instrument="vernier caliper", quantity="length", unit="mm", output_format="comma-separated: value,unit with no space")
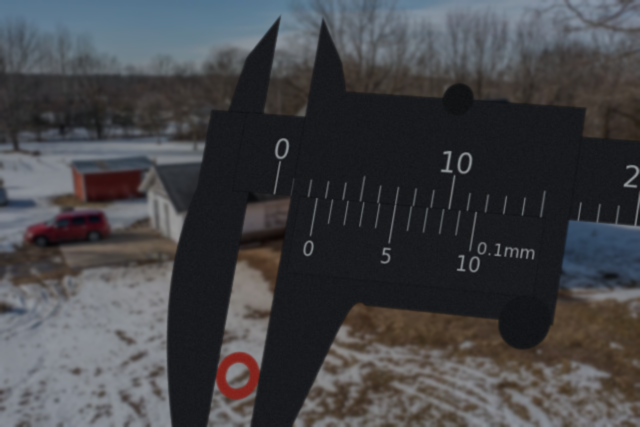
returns 2.5,mm
